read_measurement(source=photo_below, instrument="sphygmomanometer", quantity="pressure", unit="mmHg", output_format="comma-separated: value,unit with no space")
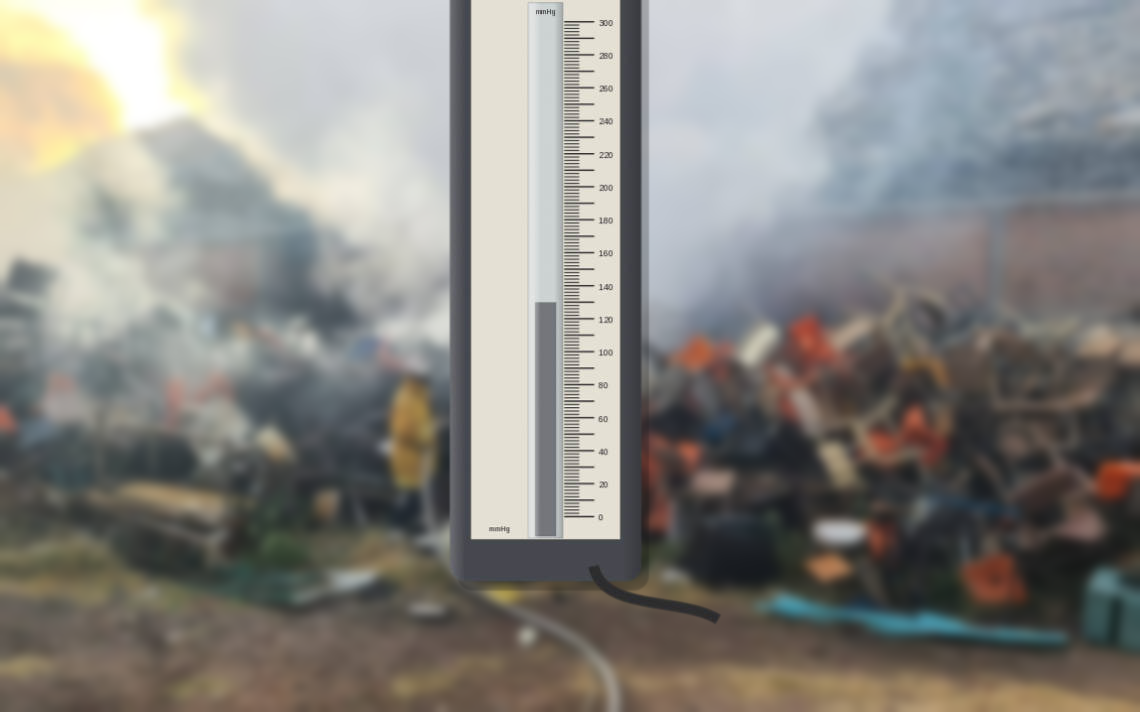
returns 130,mmHg
